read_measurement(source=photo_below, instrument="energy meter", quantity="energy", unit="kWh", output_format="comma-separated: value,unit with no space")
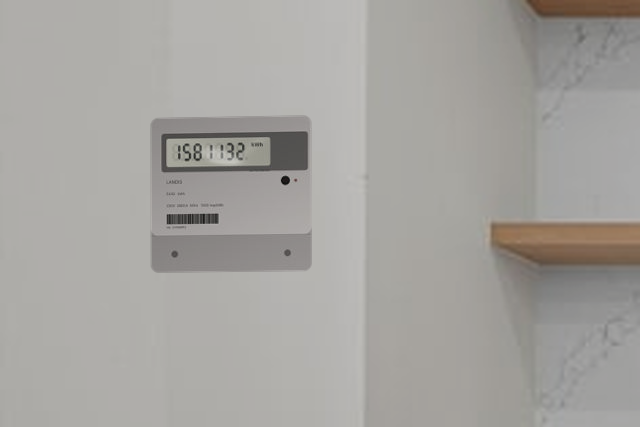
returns 1581132,kWh
